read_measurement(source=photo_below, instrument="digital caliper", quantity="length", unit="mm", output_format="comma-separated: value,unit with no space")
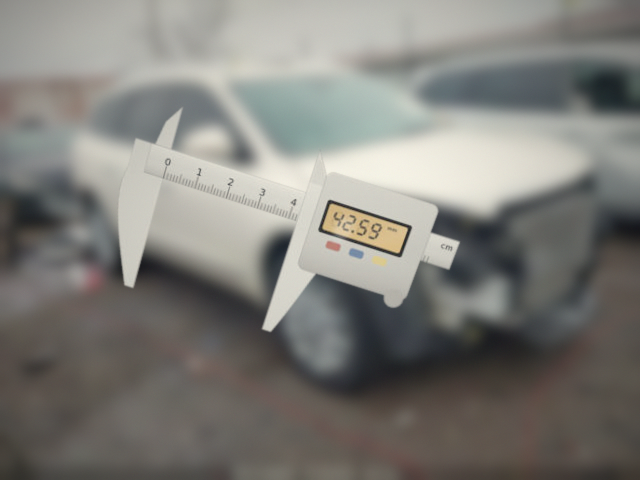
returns 42.59,mm
